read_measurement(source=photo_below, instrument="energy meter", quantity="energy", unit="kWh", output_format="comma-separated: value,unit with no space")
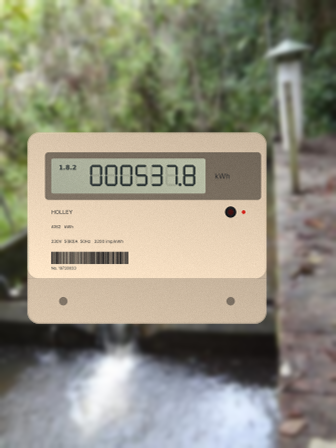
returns 537.8,kWh
